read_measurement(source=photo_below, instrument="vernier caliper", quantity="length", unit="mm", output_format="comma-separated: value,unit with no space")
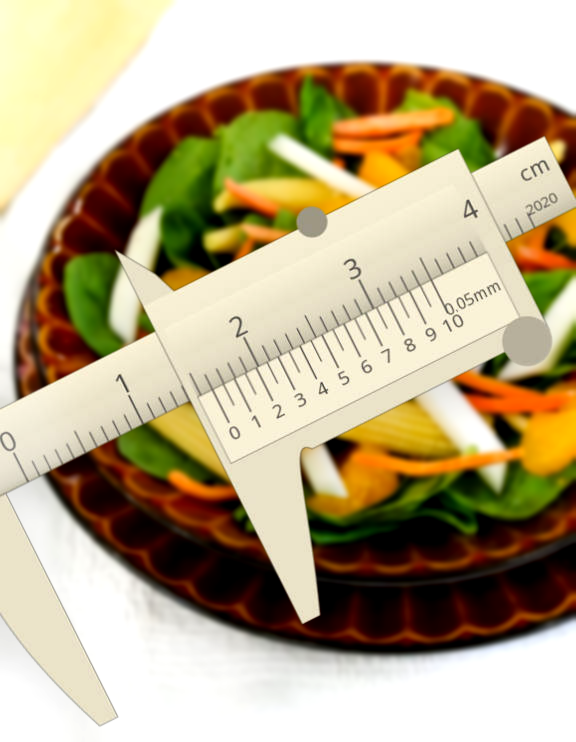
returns 16.0,mm
